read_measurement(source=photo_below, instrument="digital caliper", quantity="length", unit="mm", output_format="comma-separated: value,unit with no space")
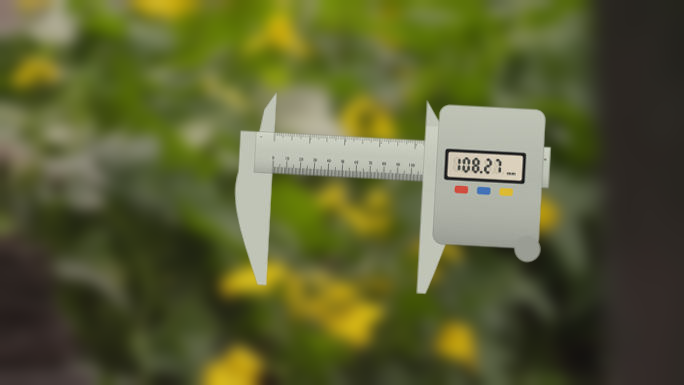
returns 108.27,mm
